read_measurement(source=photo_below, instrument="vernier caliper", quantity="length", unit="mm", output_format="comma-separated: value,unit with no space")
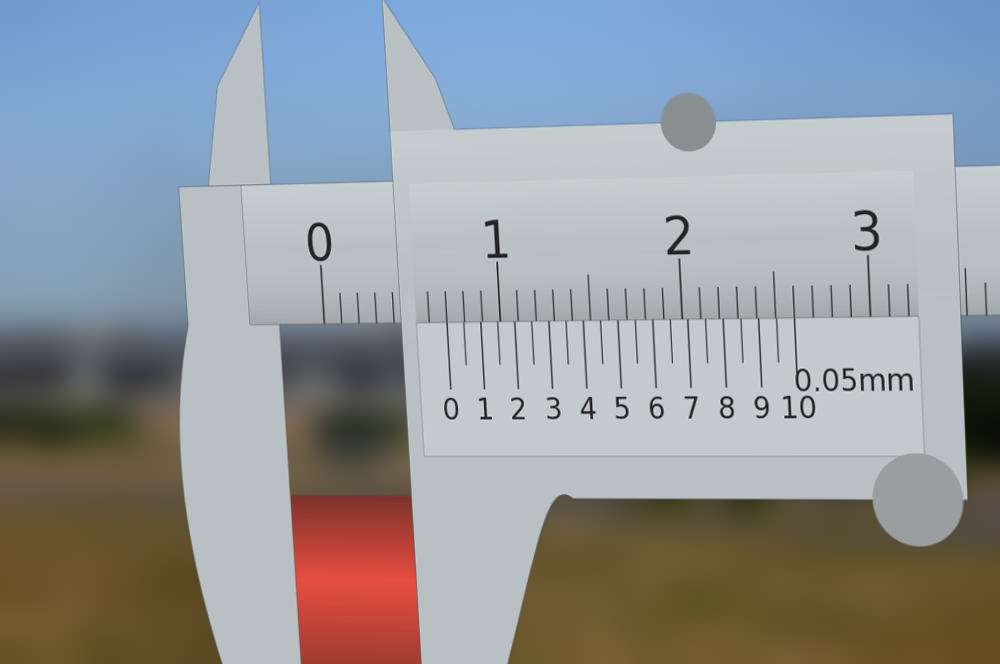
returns 7.0,mm
